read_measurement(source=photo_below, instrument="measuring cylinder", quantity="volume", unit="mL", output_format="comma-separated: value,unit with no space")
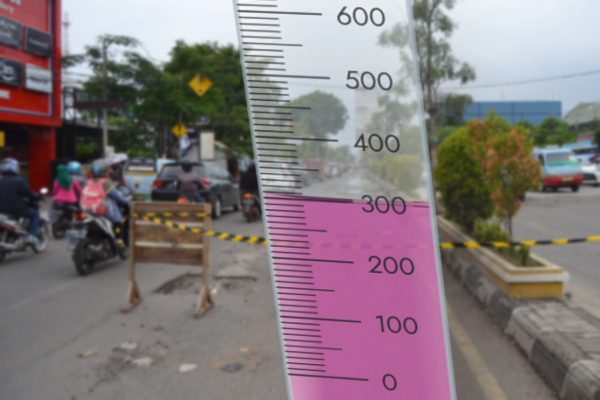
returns 300,mL
